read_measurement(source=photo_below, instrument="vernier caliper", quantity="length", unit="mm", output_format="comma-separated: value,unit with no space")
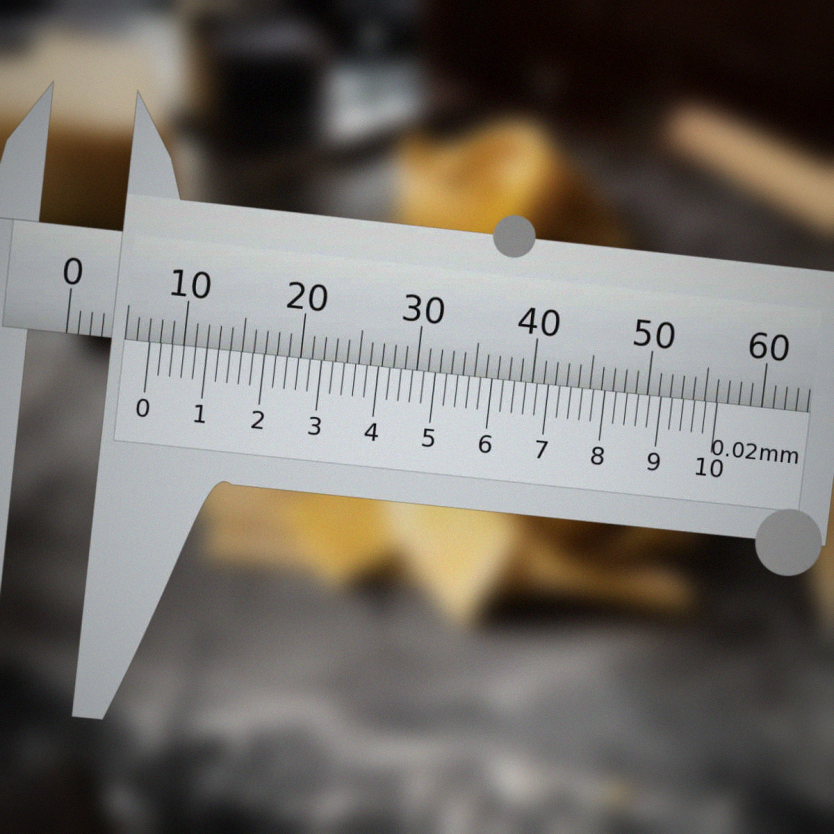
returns 7.1,mm
